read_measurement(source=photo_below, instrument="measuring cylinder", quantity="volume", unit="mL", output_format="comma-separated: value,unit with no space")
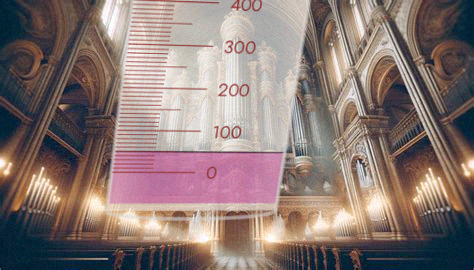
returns 50,mL
